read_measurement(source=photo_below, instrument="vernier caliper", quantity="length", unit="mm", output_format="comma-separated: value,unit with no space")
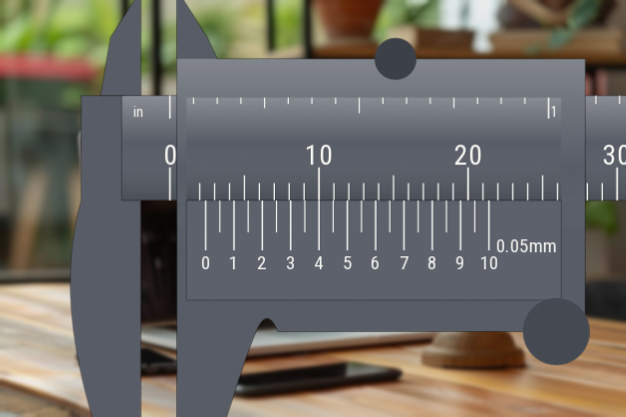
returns 2.4,mm
